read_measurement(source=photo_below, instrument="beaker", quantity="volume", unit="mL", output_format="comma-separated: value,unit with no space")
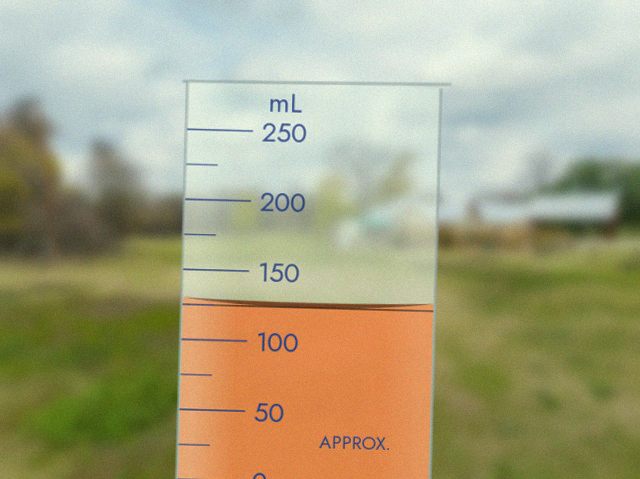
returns 125,mL
